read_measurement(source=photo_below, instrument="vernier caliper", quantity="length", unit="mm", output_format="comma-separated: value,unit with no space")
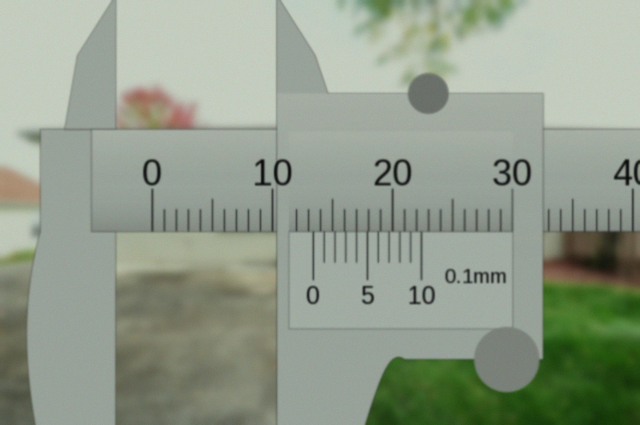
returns 13.4,mm
